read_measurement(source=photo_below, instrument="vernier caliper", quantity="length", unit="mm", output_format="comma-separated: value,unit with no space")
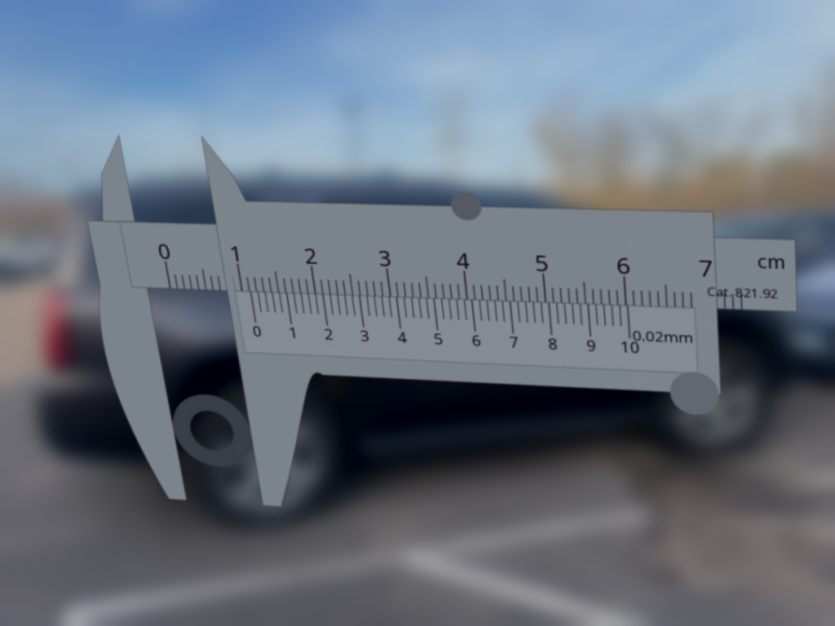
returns 11.2,mm
